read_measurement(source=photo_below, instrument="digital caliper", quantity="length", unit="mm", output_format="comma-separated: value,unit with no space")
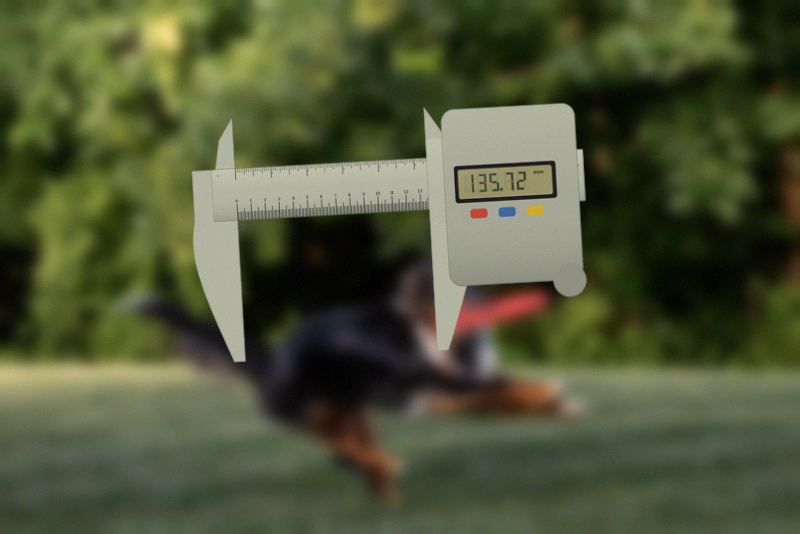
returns 135.72,mm
